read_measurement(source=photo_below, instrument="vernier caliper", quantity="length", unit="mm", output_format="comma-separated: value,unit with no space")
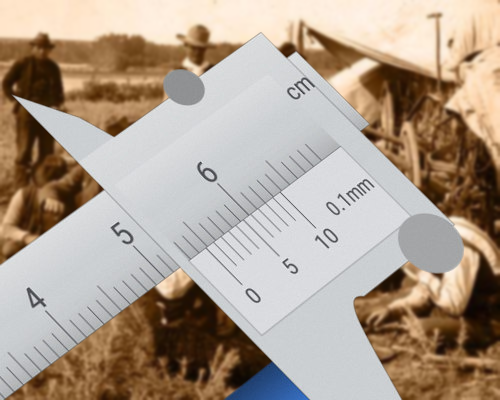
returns 54.8,mm
